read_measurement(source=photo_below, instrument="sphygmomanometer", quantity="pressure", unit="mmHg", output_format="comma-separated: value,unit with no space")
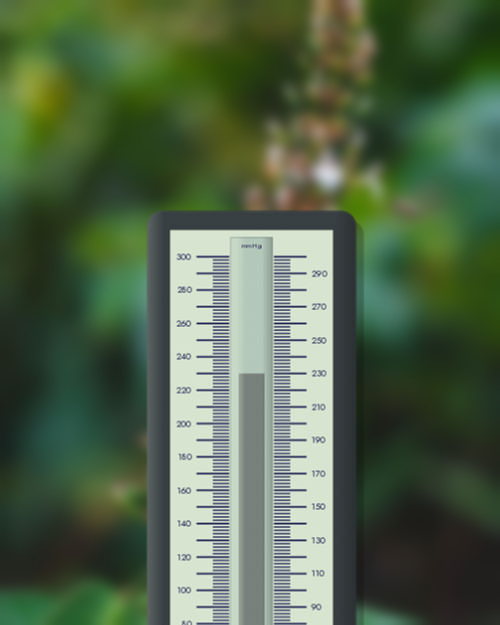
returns 230,mmHg
